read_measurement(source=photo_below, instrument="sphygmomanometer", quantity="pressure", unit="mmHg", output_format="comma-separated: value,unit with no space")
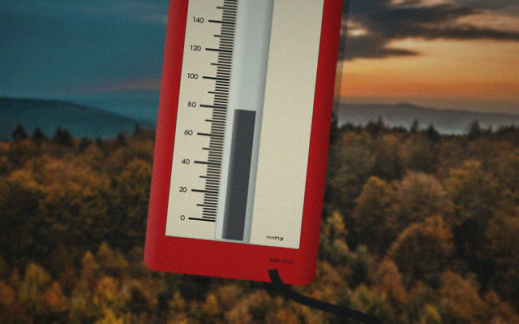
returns 80,mmHg
